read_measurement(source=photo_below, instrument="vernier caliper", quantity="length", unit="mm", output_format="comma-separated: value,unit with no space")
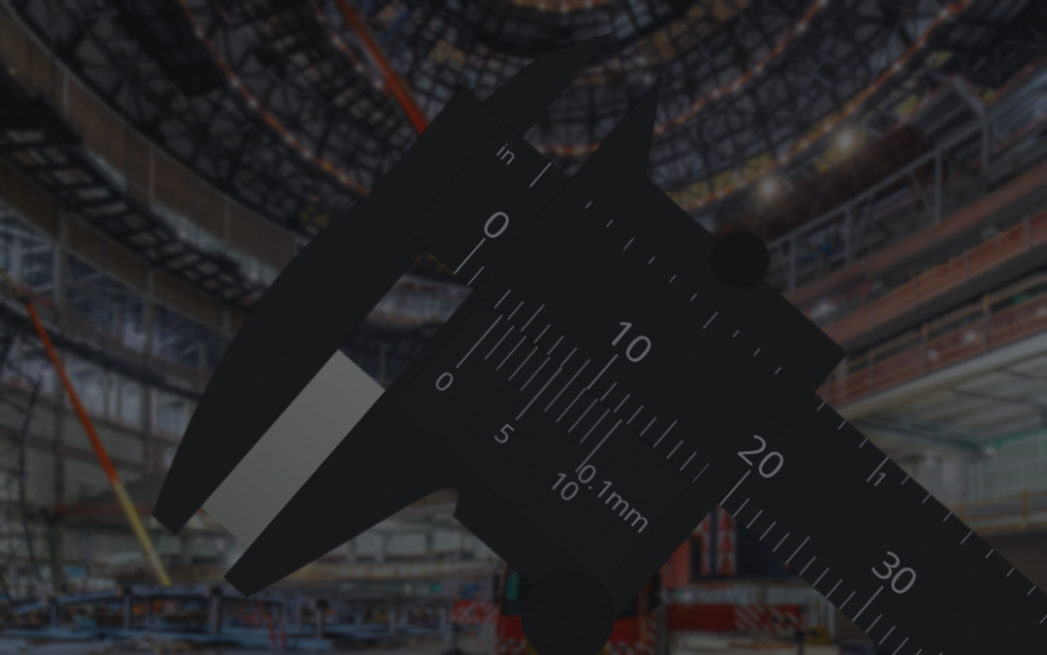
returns 3.6,mm
